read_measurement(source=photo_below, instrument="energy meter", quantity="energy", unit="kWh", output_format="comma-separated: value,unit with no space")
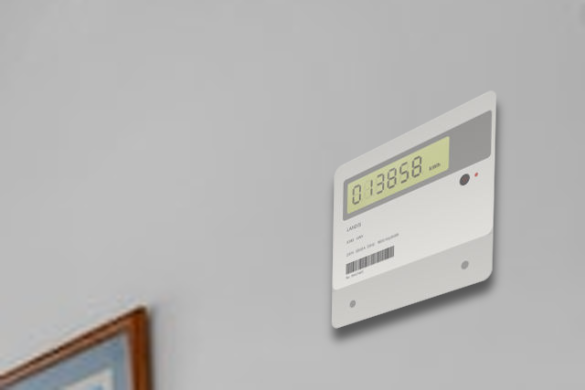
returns 13858,kWh
